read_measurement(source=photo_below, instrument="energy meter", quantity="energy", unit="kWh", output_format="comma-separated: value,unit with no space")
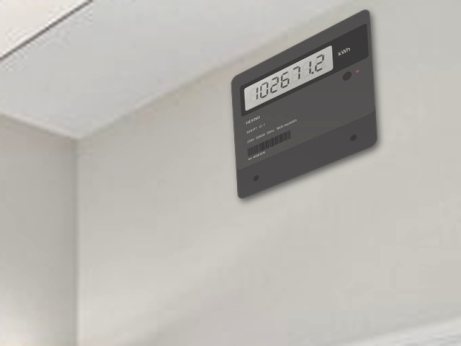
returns 102671.2,kWh
